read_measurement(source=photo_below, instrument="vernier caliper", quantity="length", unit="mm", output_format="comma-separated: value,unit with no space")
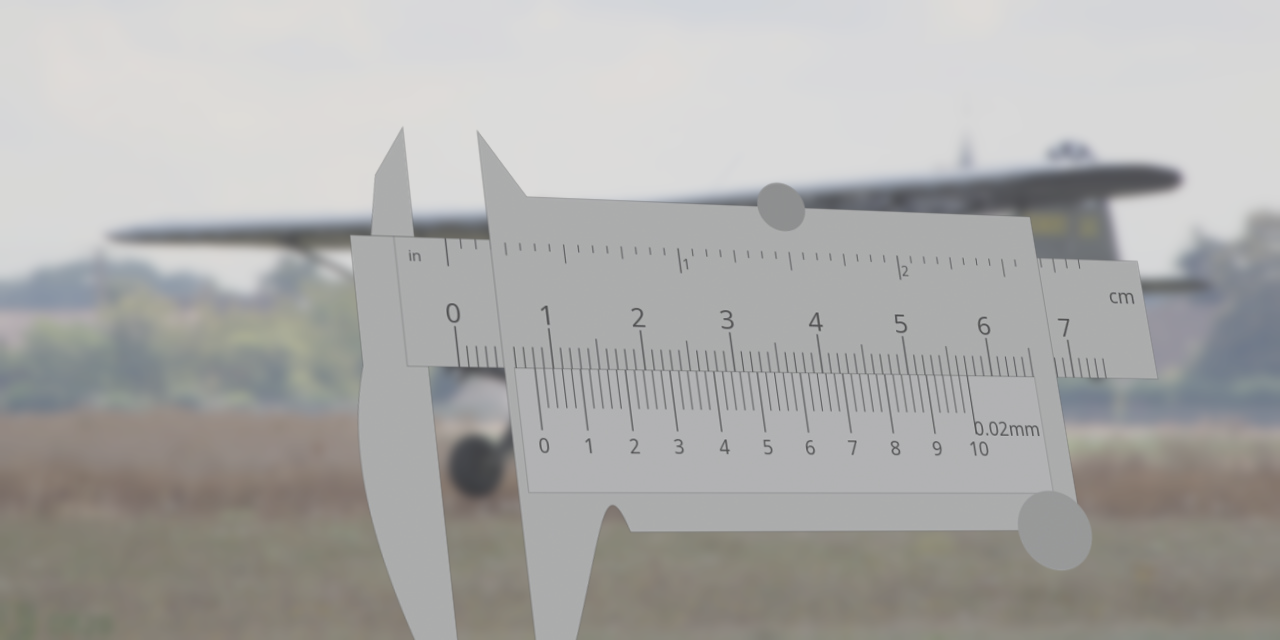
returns 8.0,mm
